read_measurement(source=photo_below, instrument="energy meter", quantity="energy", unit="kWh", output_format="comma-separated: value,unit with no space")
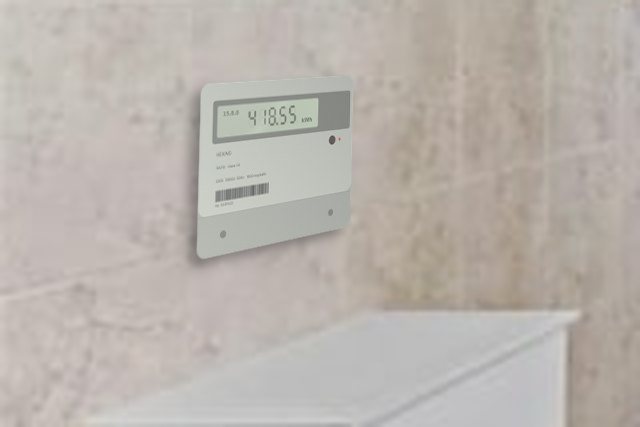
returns 418.55,kWh
